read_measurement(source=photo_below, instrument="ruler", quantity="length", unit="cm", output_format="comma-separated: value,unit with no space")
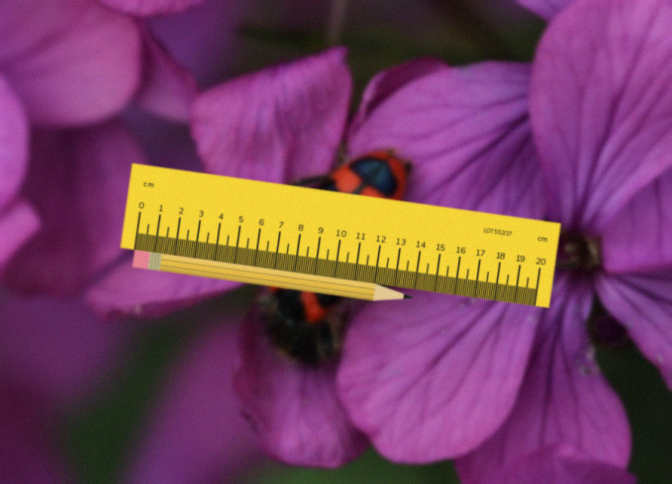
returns 14,cm
